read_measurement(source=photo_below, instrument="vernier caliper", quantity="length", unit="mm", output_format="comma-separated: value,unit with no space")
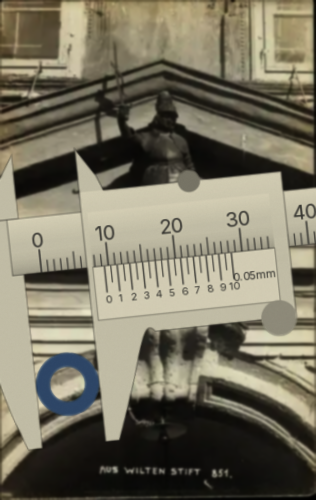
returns 9.4,mm
